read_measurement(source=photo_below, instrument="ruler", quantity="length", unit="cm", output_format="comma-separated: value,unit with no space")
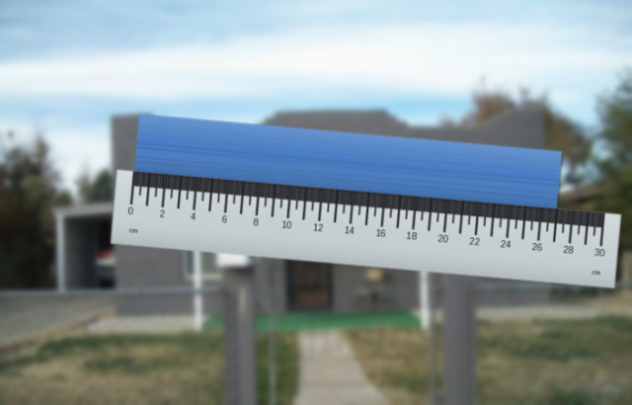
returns 27,cm
